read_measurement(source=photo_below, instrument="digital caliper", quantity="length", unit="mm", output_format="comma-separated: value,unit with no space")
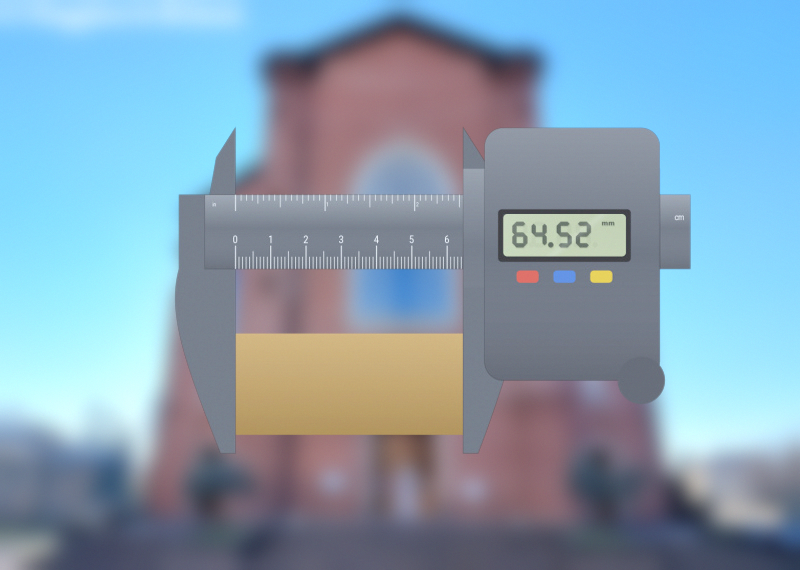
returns 64.52,mm
